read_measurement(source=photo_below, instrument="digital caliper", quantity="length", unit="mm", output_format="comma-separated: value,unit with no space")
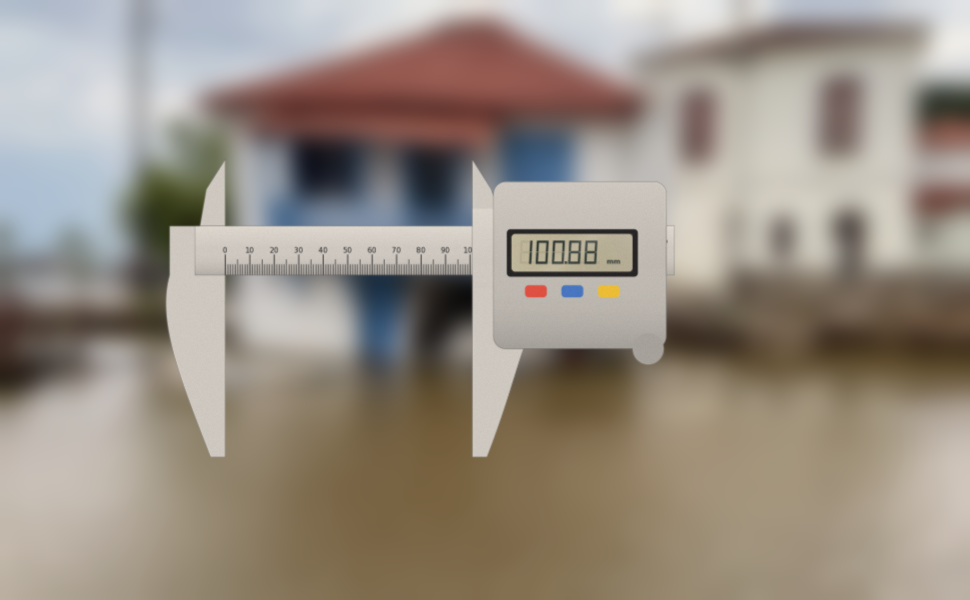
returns 100.88,mm
